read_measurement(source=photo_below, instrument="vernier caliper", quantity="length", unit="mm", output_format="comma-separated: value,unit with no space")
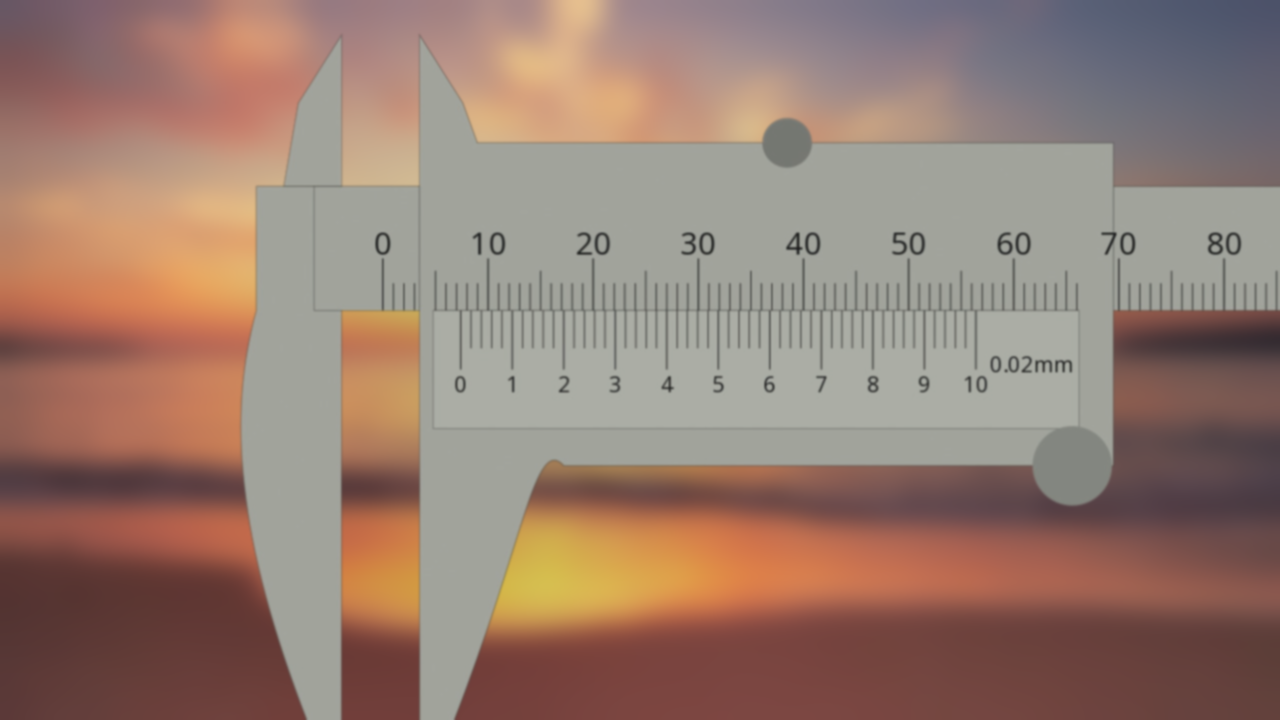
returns 7.4,mm
